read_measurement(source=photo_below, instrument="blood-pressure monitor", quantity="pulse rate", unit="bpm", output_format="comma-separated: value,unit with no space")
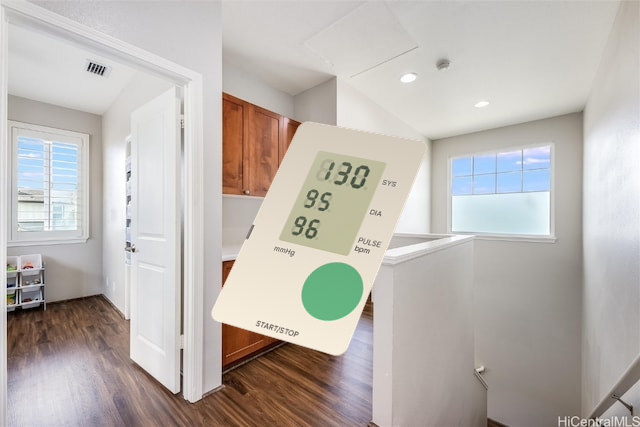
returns 96,bpm
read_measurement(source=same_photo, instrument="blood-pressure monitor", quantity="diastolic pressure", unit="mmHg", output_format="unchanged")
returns 95,mmHg
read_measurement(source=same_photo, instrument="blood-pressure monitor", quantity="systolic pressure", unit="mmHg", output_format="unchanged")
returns 130,mmHg
